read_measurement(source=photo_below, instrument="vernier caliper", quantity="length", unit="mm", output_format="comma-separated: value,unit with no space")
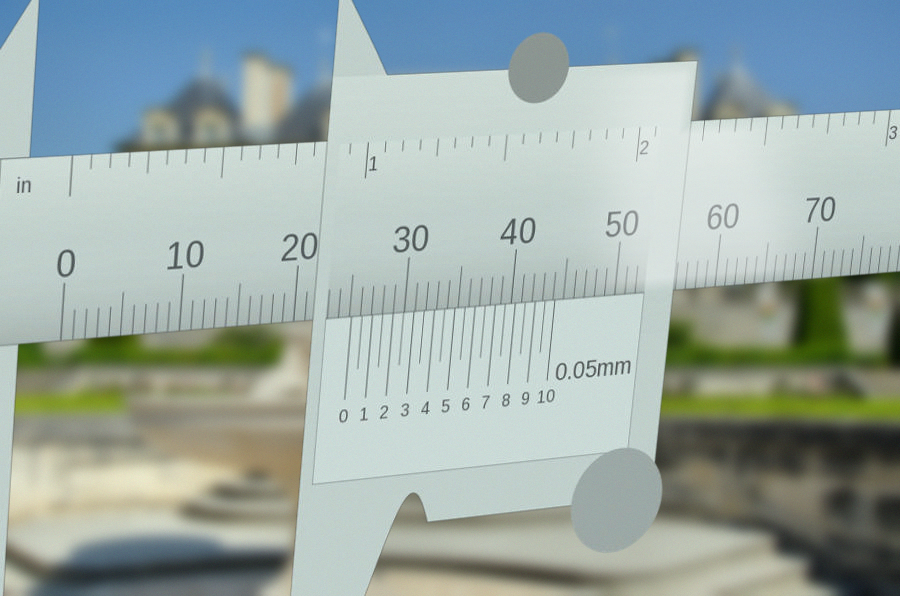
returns 25.2,mm
